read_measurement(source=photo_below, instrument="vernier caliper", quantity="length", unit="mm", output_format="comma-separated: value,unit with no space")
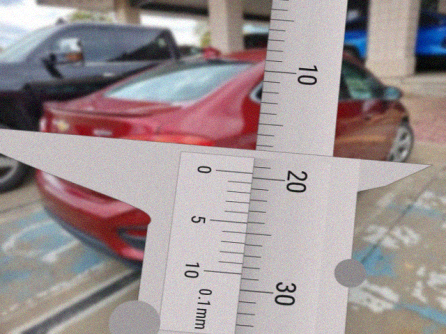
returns 19.6,mm
